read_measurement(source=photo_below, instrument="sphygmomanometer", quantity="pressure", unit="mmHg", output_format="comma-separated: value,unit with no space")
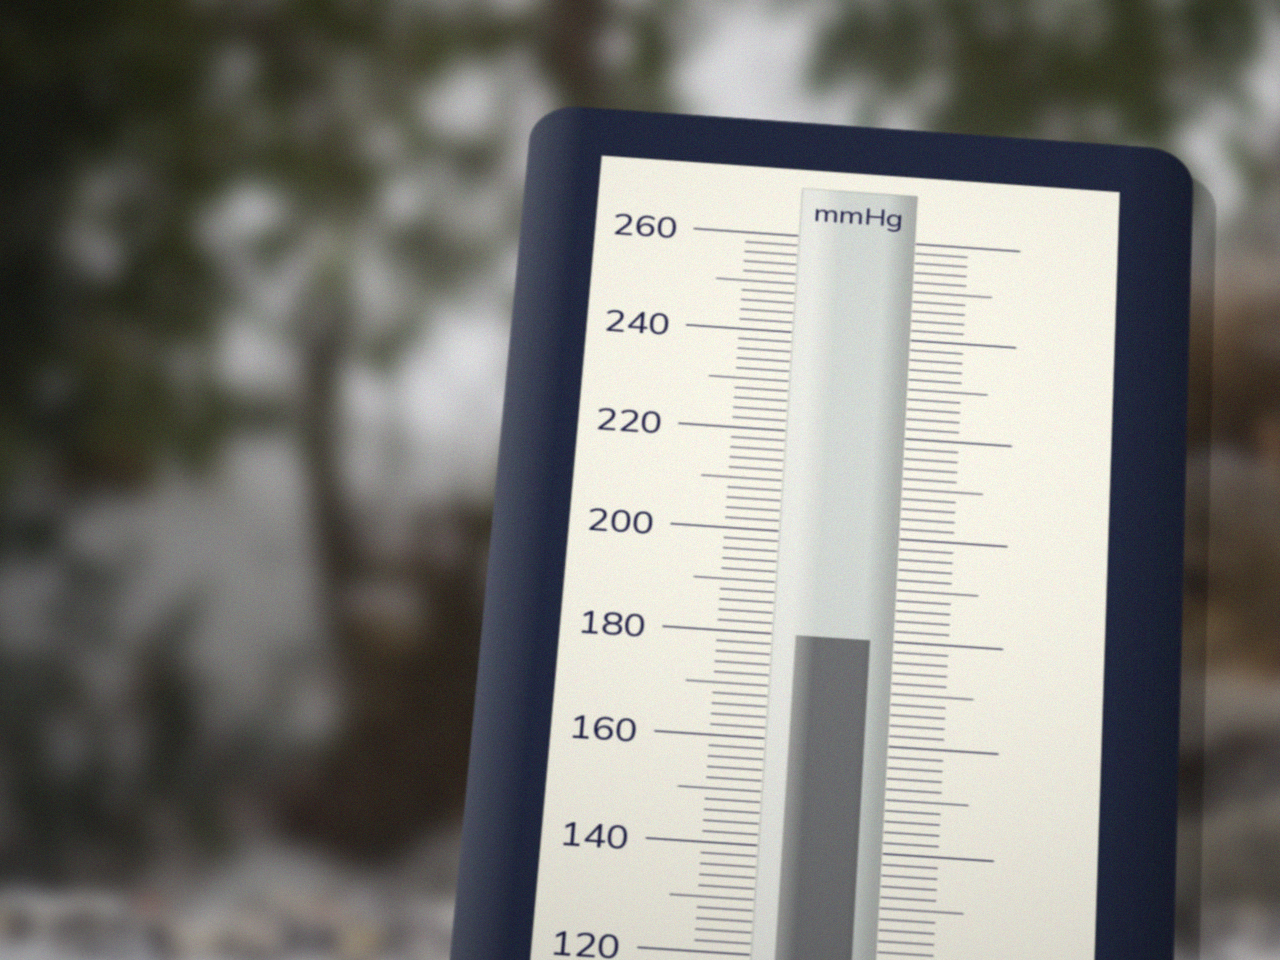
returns 180,mmHg
